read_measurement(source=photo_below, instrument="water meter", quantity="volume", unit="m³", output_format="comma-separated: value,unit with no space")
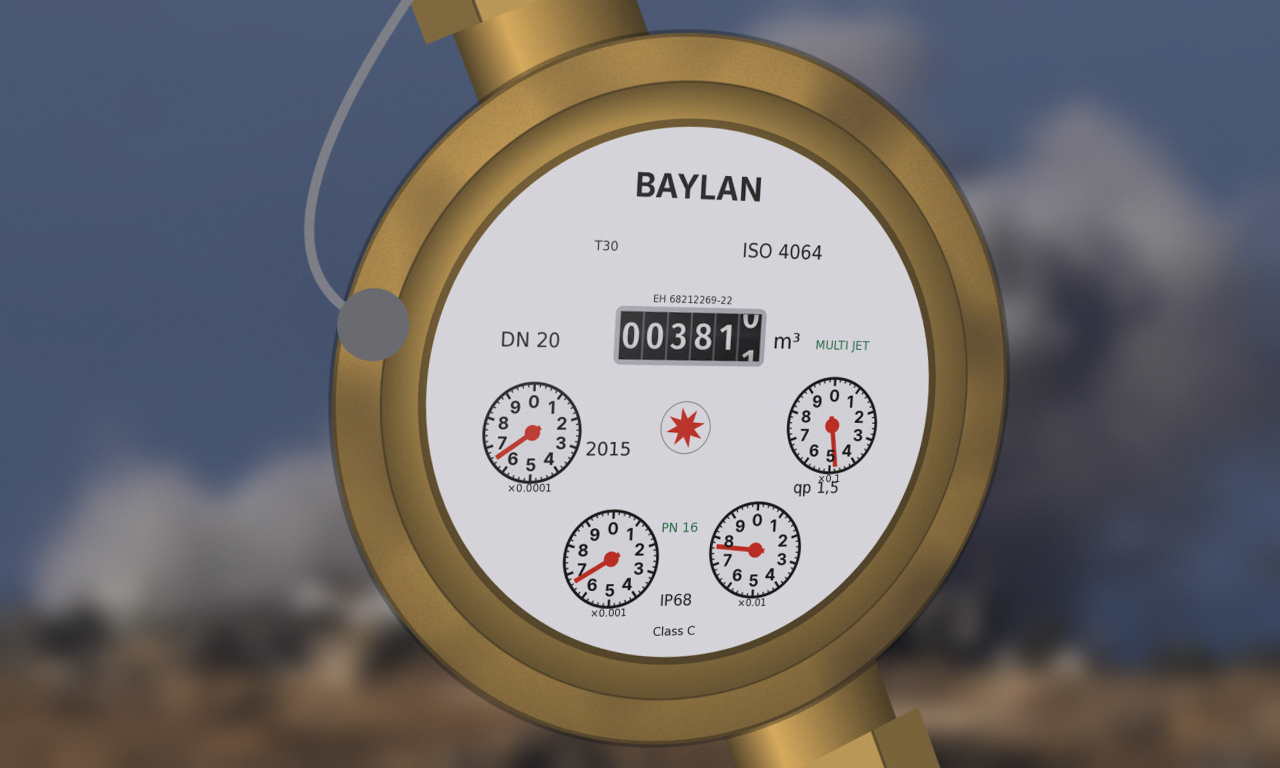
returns 3810.4766,m³
